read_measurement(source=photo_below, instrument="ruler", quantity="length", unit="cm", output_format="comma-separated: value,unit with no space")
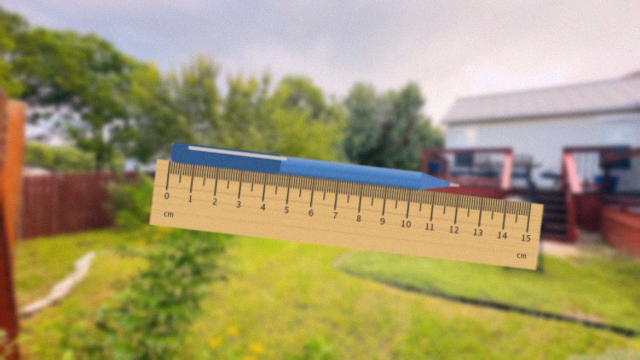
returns 12,cm
